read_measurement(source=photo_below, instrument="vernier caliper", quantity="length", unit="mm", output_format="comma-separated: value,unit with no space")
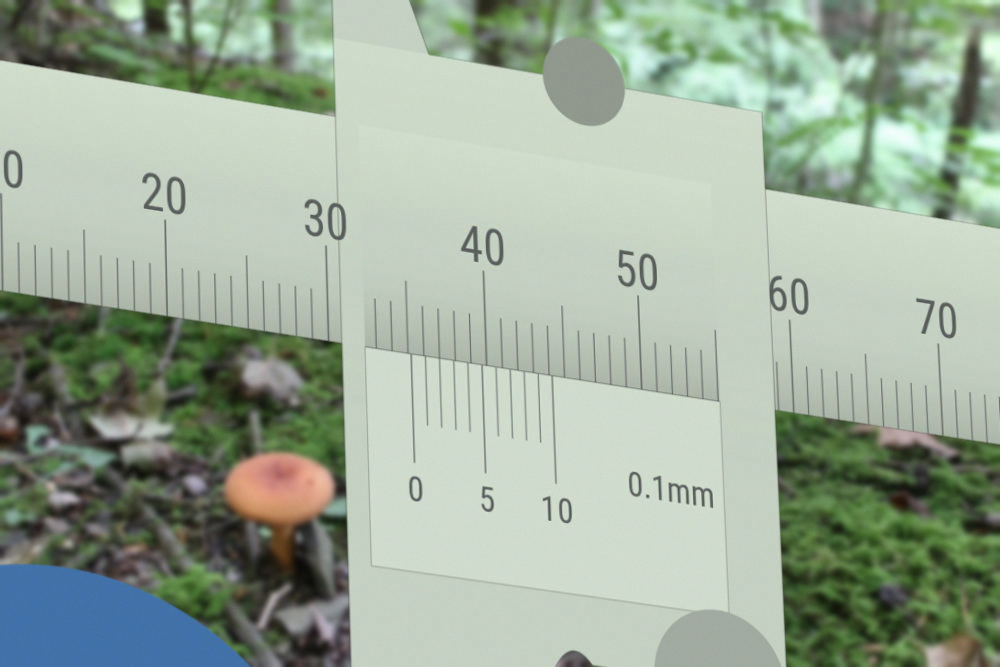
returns 35.2,mm
